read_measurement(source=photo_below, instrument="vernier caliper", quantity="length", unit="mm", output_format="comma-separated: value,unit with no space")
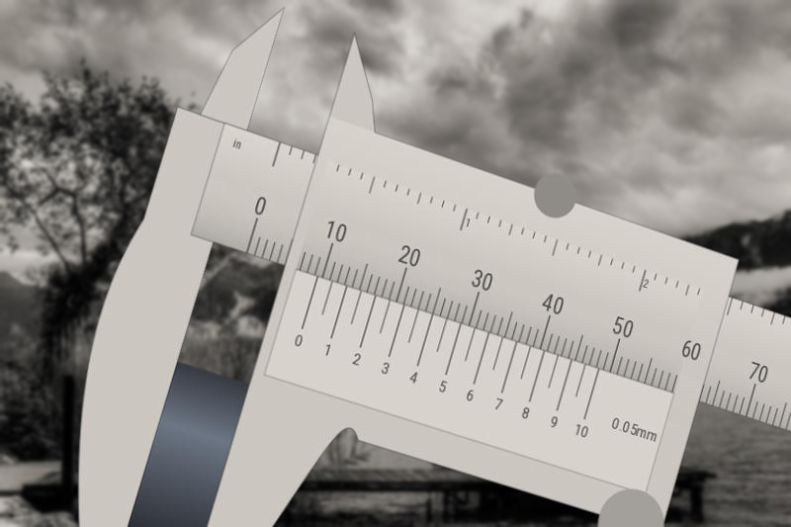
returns 9.4,mm
